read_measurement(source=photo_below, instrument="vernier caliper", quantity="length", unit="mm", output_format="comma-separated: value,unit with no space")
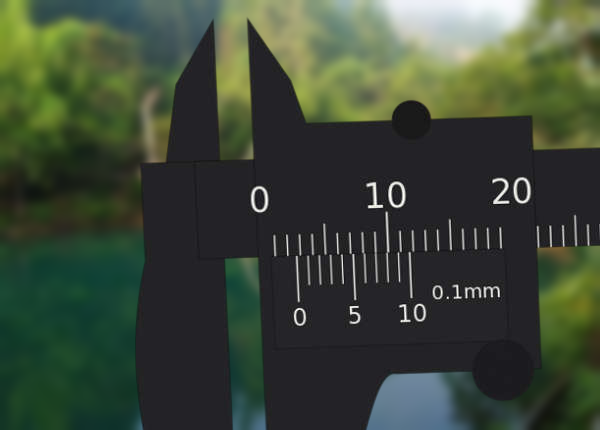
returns 2.7,mm
